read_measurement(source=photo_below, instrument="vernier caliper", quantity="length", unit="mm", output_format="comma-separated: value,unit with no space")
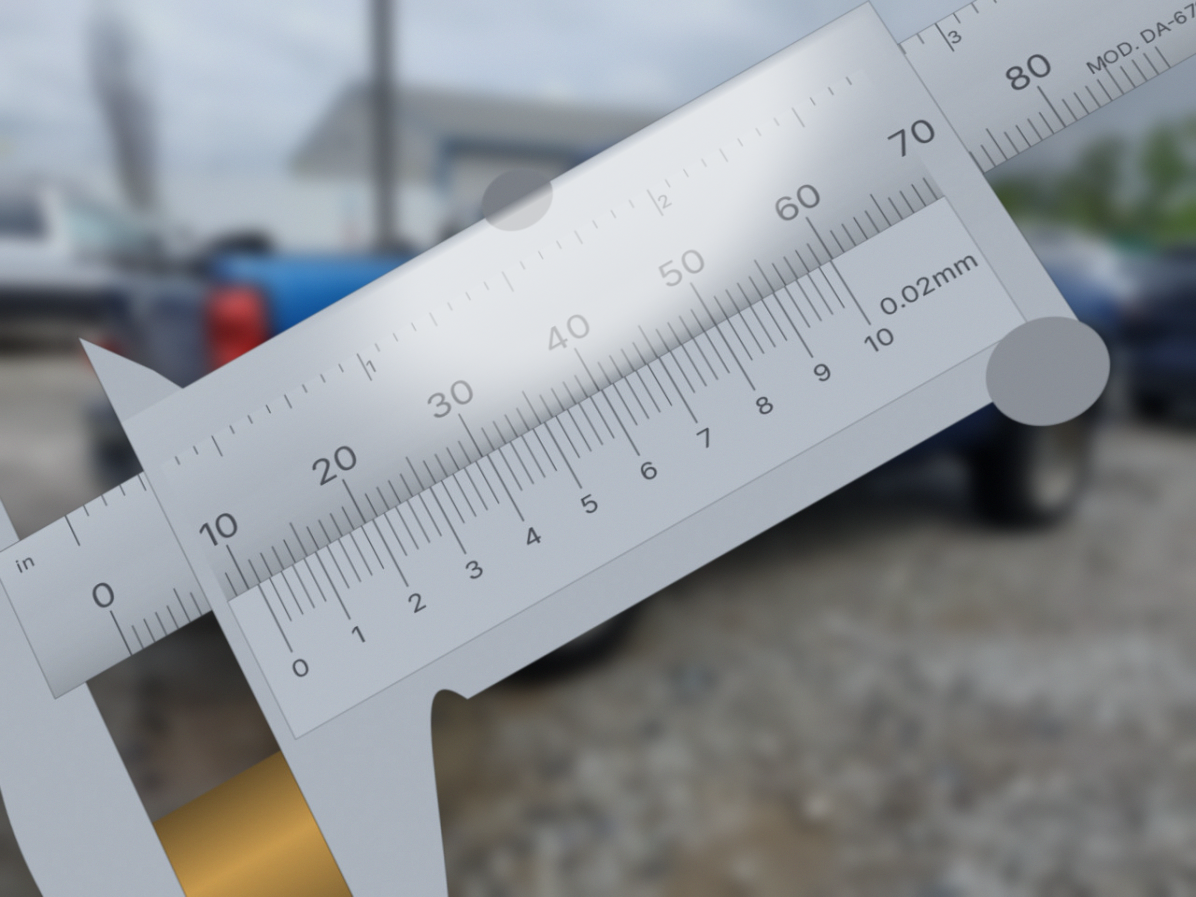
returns 10.8,mm
